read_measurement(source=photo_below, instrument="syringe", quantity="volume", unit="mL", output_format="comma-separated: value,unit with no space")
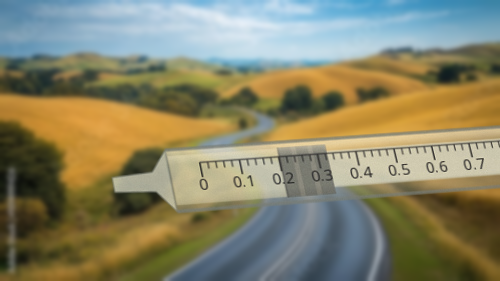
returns 0.2,mL
